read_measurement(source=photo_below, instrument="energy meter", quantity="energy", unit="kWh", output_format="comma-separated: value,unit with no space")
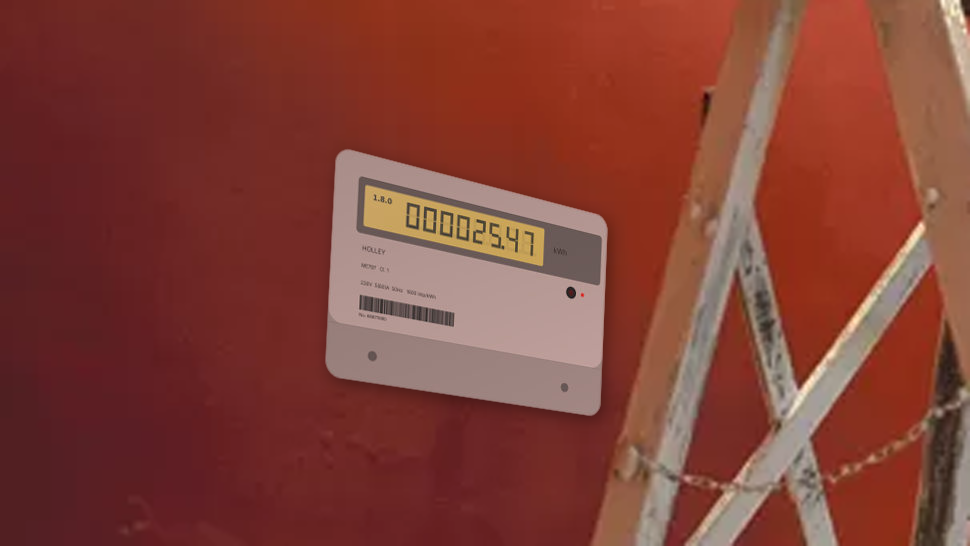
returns 25.47,kWh
